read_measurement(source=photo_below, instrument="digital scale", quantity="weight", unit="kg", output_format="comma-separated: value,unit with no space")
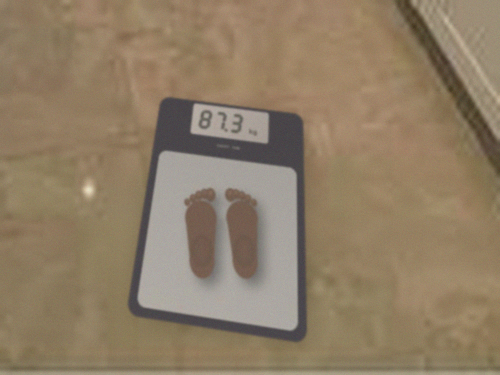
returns 87.3,kg
